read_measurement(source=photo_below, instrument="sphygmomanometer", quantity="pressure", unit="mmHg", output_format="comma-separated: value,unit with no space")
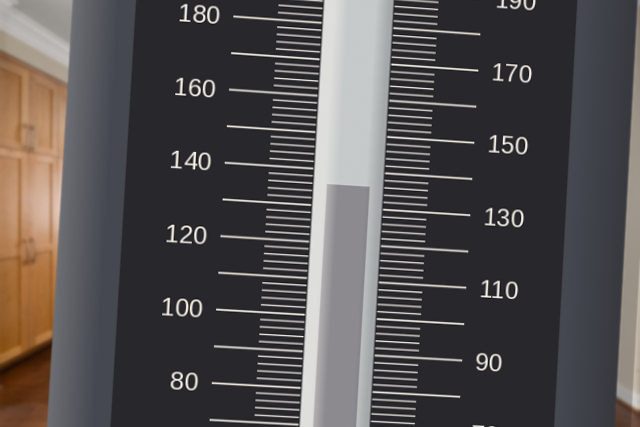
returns 136,mmHg
